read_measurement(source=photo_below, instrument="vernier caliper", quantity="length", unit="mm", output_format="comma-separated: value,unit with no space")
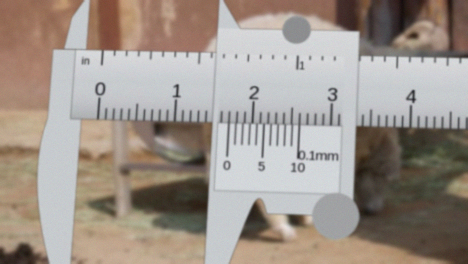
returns 17.0,mm
